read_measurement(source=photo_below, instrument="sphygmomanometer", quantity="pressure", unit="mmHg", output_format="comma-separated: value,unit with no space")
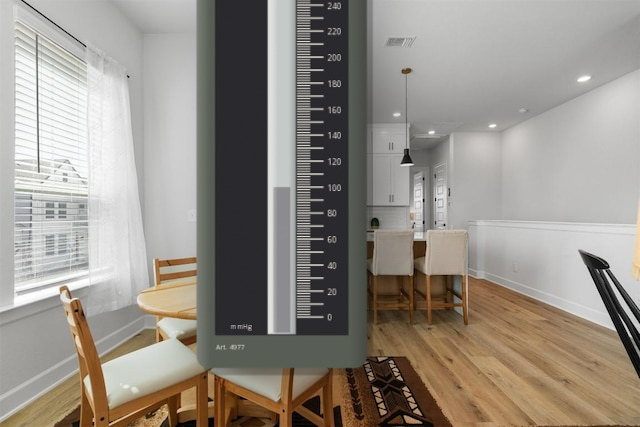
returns 100,mmHg
